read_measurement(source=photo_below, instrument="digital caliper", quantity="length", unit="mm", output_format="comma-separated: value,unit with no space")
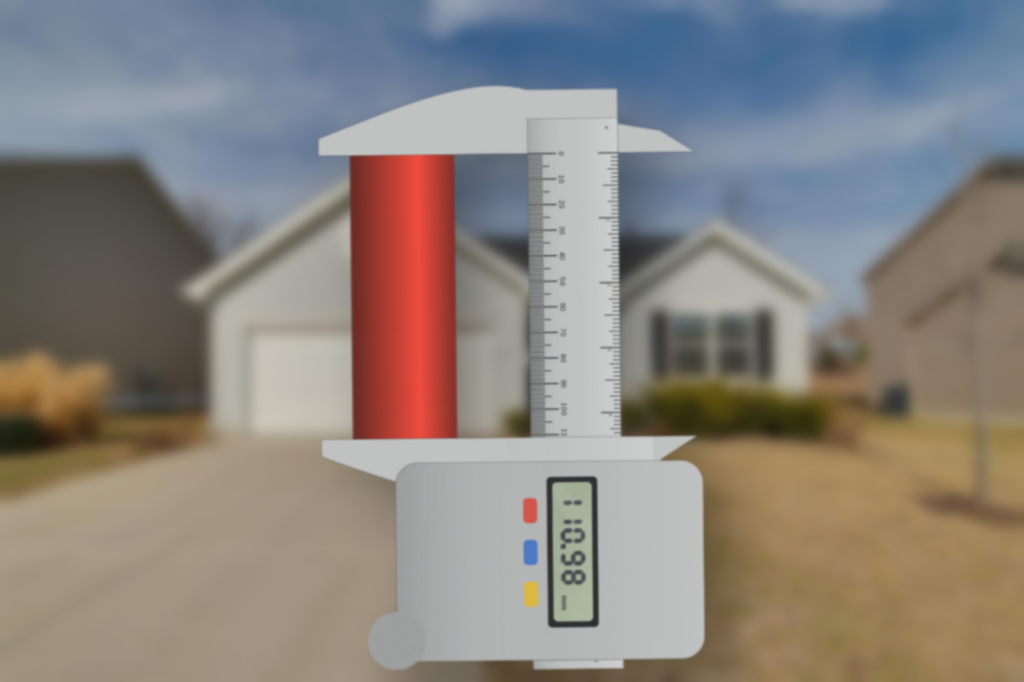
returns 110.98,mm
